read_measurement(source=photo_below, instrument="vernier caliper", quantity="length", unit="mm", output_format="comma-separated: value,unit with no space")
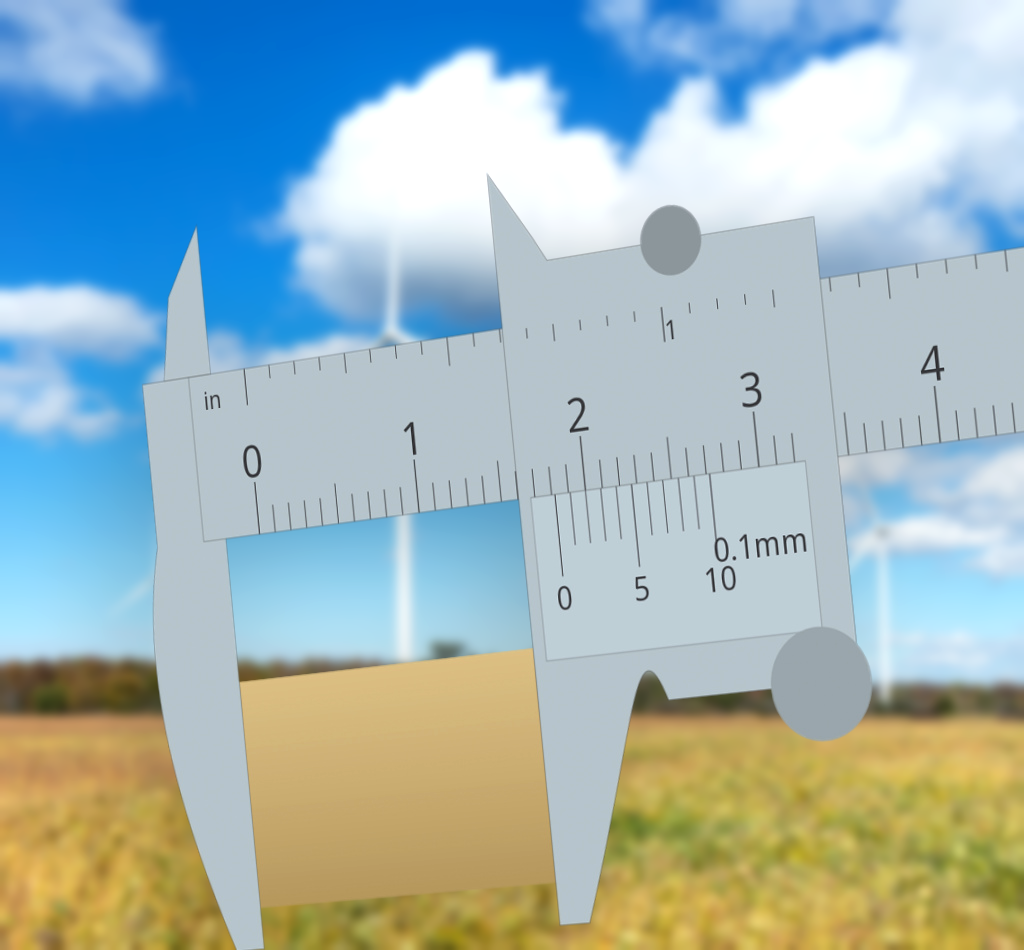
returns 18.2,mm
